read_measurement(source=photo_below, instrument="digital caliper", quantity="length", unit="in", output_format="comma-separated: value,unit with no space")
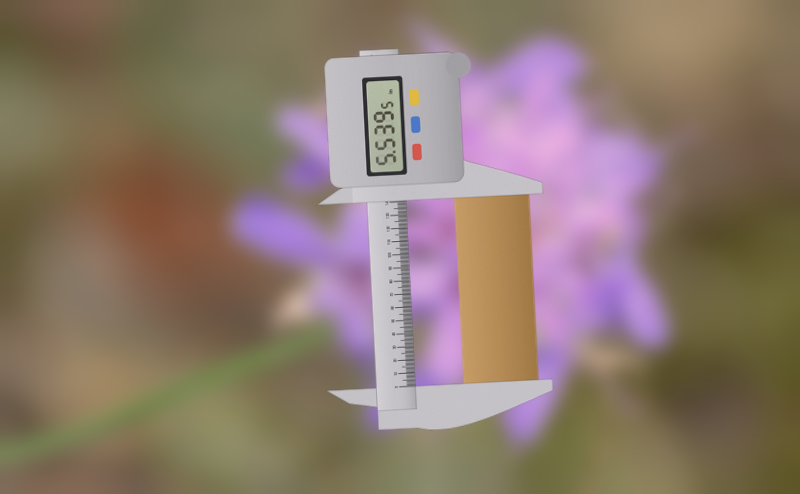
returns 5.5395,in
